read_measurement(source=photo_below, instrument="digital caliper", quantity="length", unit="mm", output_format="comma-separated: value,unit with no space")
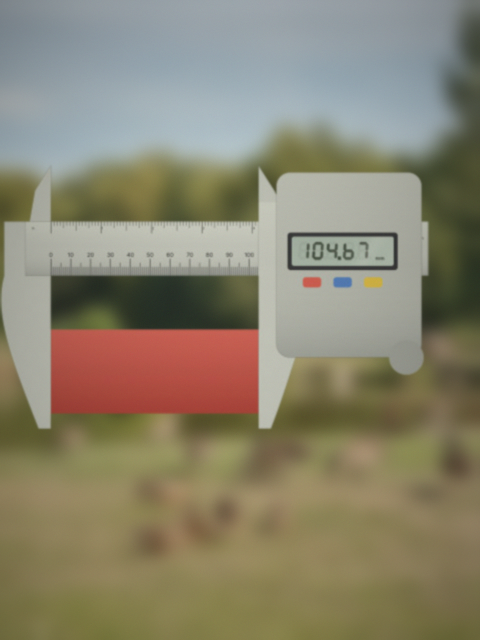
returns 104.67,mm
